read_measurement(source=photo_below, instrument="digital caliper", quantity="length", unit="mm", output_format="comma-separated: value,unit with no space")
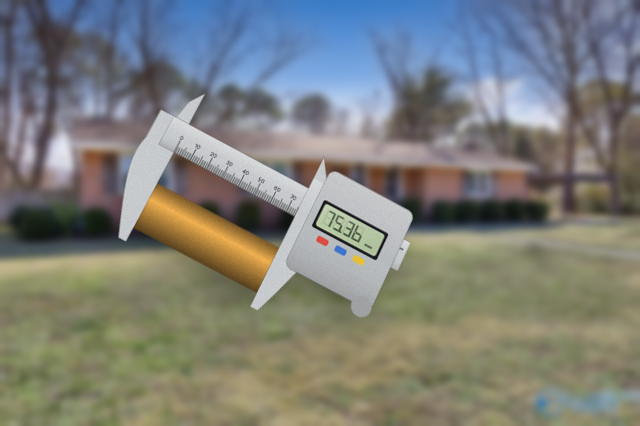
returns 75.36,mm
